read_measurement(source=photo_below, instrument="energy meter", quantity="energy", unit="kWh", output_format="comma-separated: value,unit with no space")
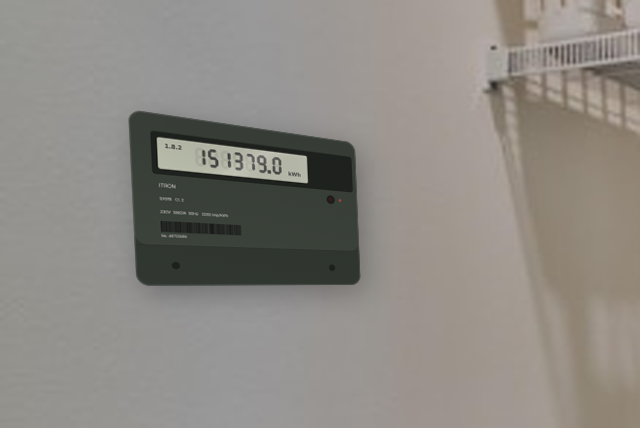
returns 151379.0,kWh
